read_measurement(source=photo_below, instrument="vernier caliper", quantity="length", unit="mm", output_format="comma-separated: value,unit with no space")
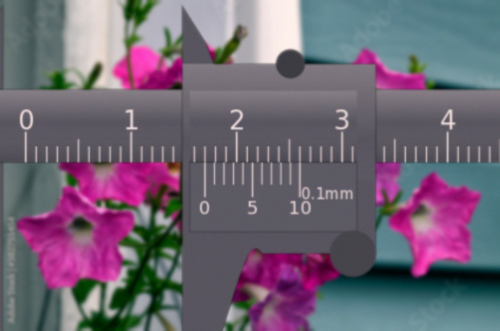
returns 17.0,mm
